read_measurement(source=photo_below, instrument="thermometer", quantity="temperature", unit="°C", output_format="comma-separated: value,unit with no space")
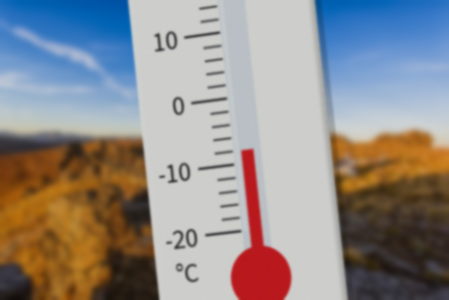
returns -8,°C
